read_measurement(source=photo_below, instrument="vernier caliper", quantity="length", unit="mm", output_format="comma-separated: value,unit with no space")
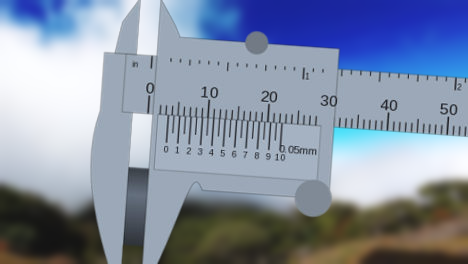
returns 3.4,mm
